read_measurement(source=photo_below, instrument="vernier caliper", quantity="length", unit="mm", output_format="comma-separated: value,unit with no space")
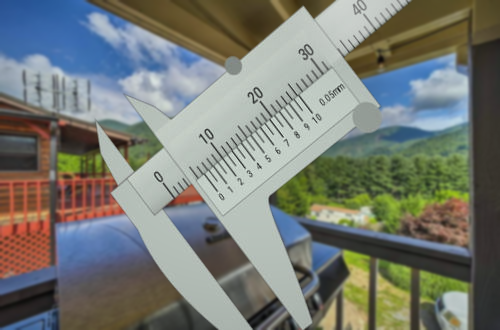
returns 6.2,mm
